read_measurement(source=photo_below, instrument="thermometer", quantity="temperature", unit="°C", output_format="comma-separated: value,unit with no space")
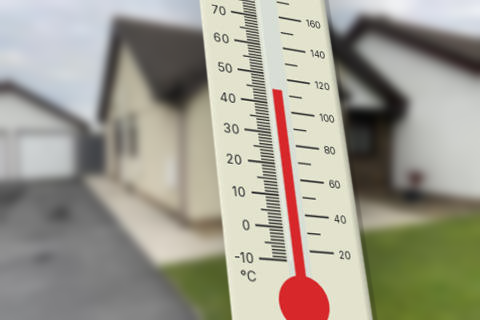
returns 45,°C
